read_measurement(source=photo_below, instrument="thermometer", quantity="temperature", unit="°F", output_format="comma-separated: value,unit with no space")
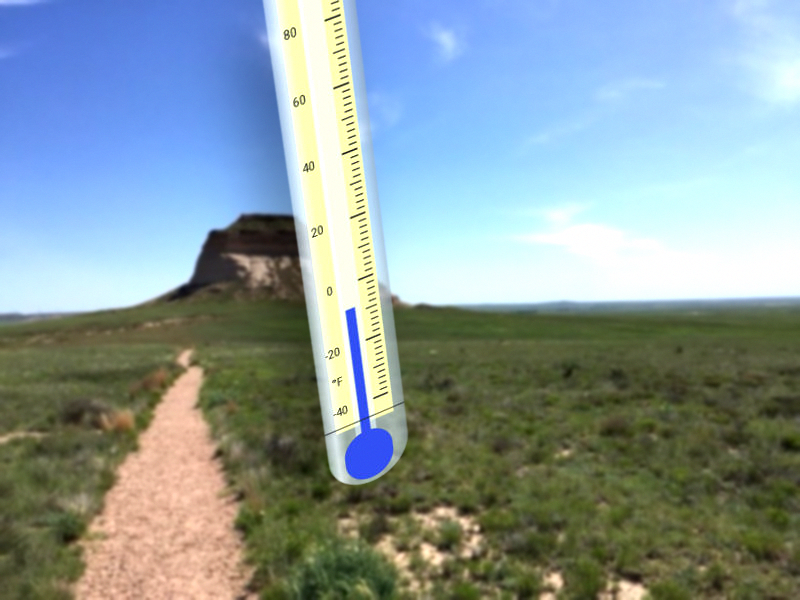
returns -8,°F
